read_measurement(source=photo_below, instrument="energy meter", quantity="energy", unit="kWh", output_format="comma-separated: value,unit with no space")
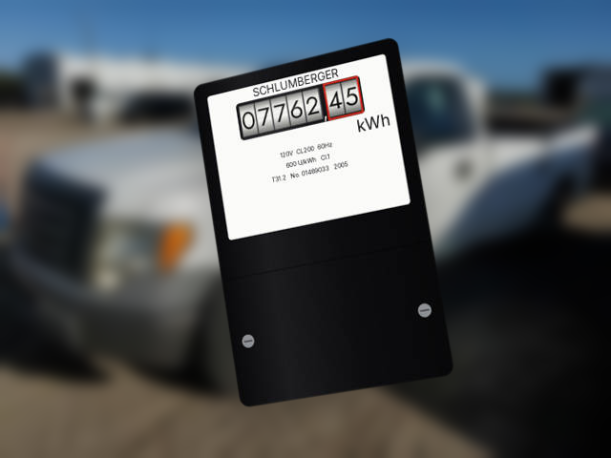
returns 7762.45,kWh
